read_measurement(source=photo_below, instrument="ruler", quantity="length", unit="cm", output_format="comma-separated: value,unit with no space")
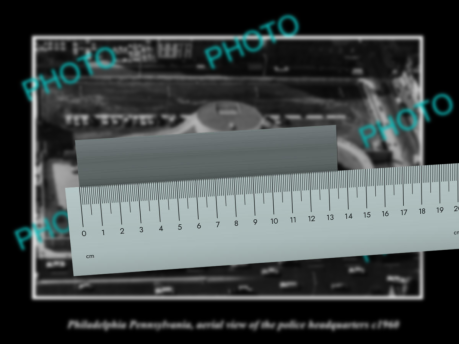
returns 13.5,cm
